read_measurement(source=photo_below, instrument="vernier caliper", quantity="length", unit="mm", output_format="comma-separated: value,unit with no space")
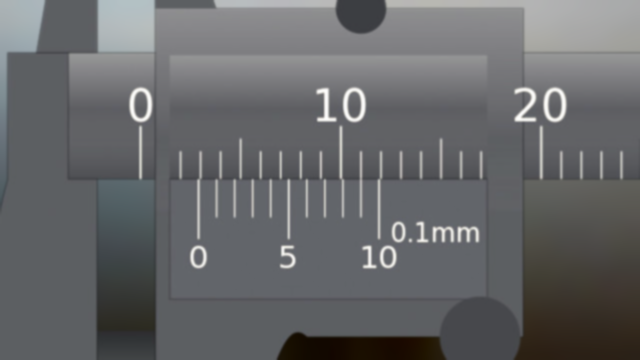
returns 2.9,mm
